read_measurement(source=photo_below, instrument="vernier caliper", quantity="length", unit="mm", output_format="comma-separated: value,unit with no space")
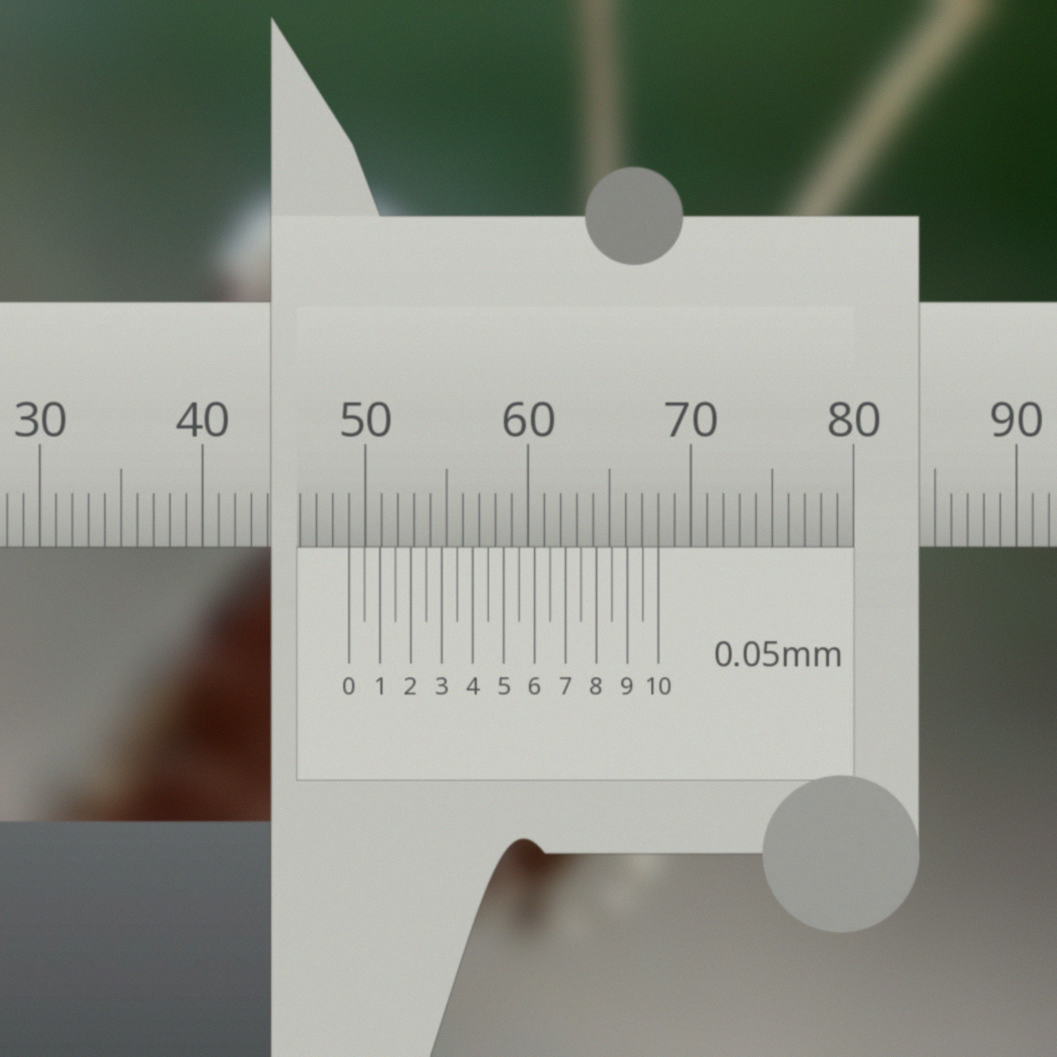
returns 49.0,mm
